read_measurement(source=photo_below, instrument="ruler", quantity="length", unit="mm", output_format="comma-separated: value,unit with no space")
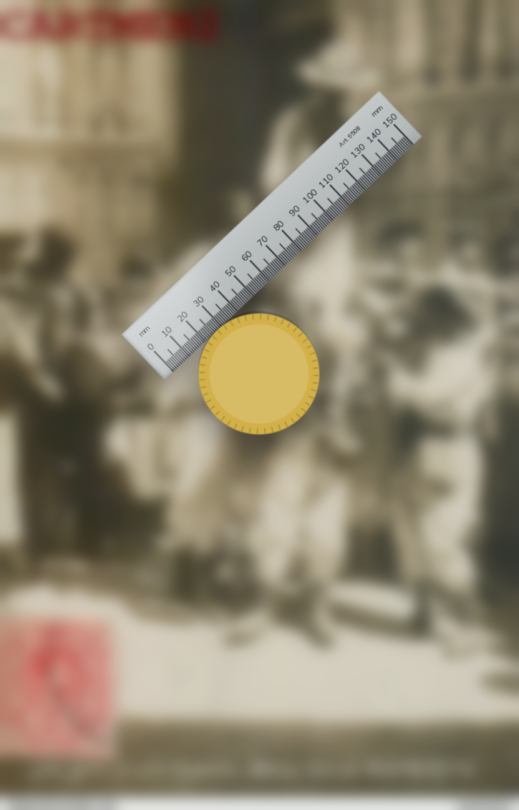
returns 55,mm
